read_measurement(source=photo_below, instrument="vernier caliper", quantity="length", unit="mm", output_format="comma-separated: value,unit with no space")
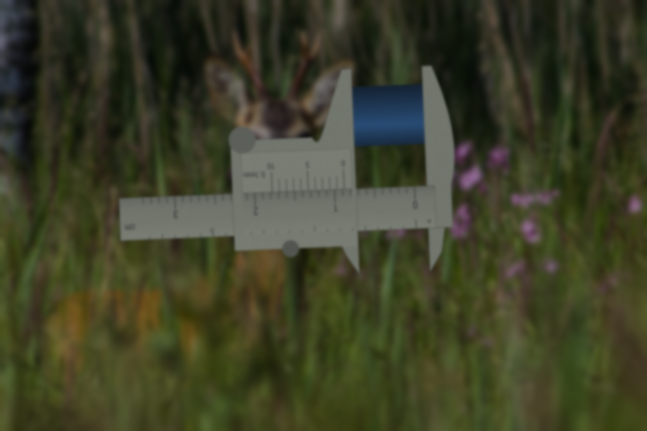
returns 8.8,mm
